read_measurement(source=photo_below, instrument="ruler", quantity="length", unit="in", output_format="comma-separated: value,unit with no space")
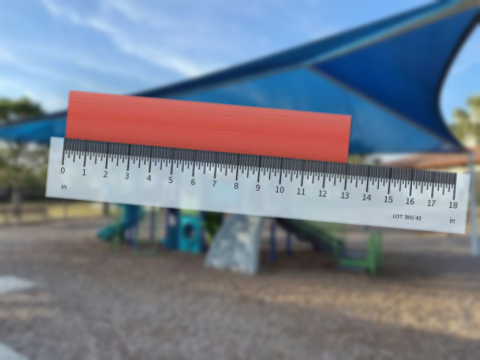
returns 13,in
